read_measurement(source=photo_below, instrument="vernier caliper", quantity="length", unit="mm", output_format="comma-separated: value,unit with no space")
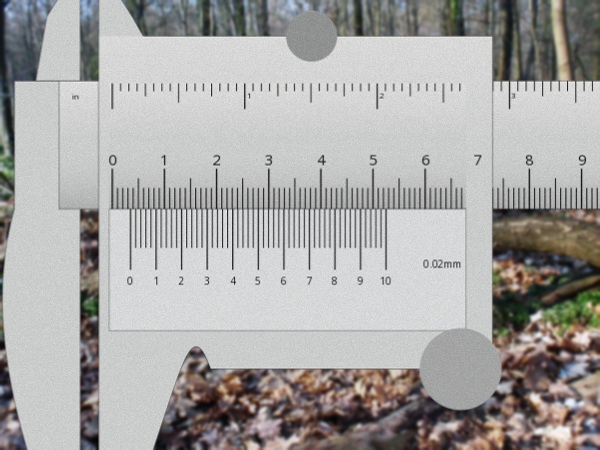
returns 3.5,mm
